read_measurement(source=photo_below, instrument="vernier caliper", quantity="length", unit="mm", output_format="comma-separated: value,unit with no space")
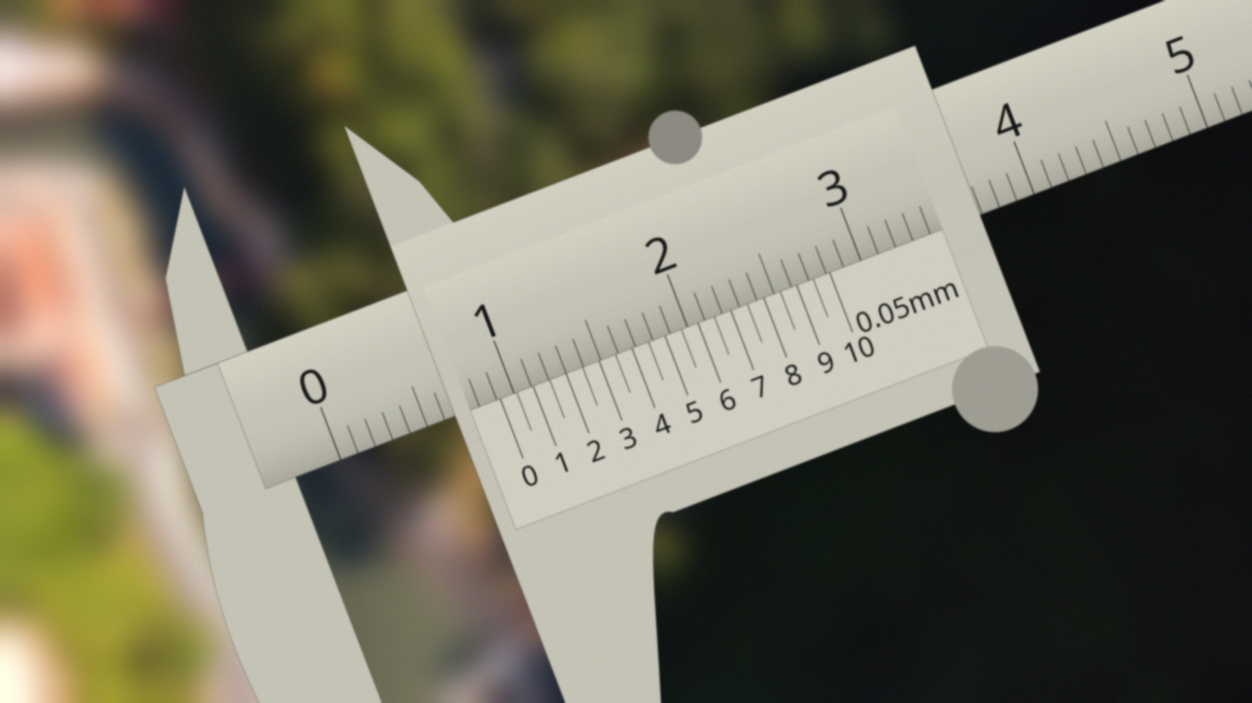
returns 9.2,mm
